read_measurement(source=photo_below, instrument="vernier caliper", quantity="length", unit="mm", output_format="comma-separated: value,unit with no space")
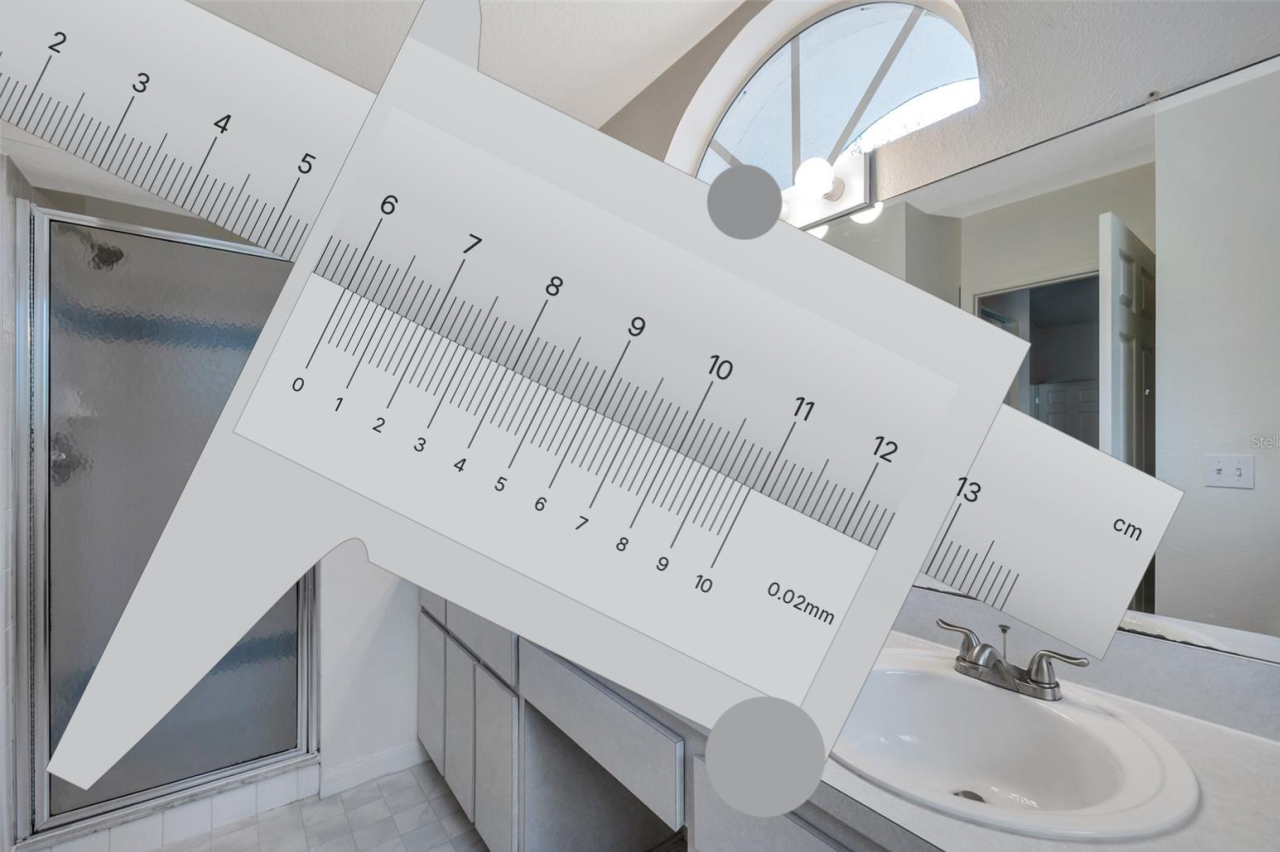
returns 59.8,mm
